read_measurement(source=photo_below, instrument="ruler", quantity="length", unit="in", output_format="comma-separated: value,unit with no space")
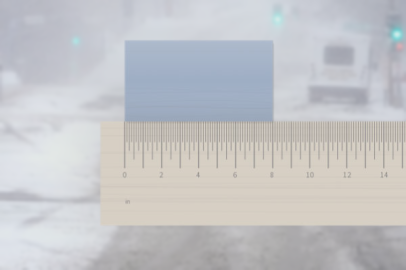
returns 8,in
